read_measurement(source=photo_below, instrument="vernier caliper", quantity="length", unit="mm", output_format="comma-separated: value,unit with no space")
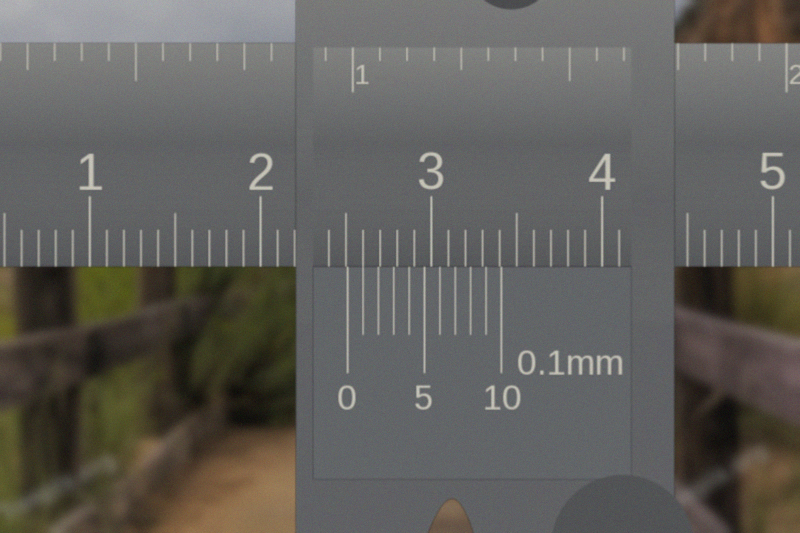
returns 25.1,mm
